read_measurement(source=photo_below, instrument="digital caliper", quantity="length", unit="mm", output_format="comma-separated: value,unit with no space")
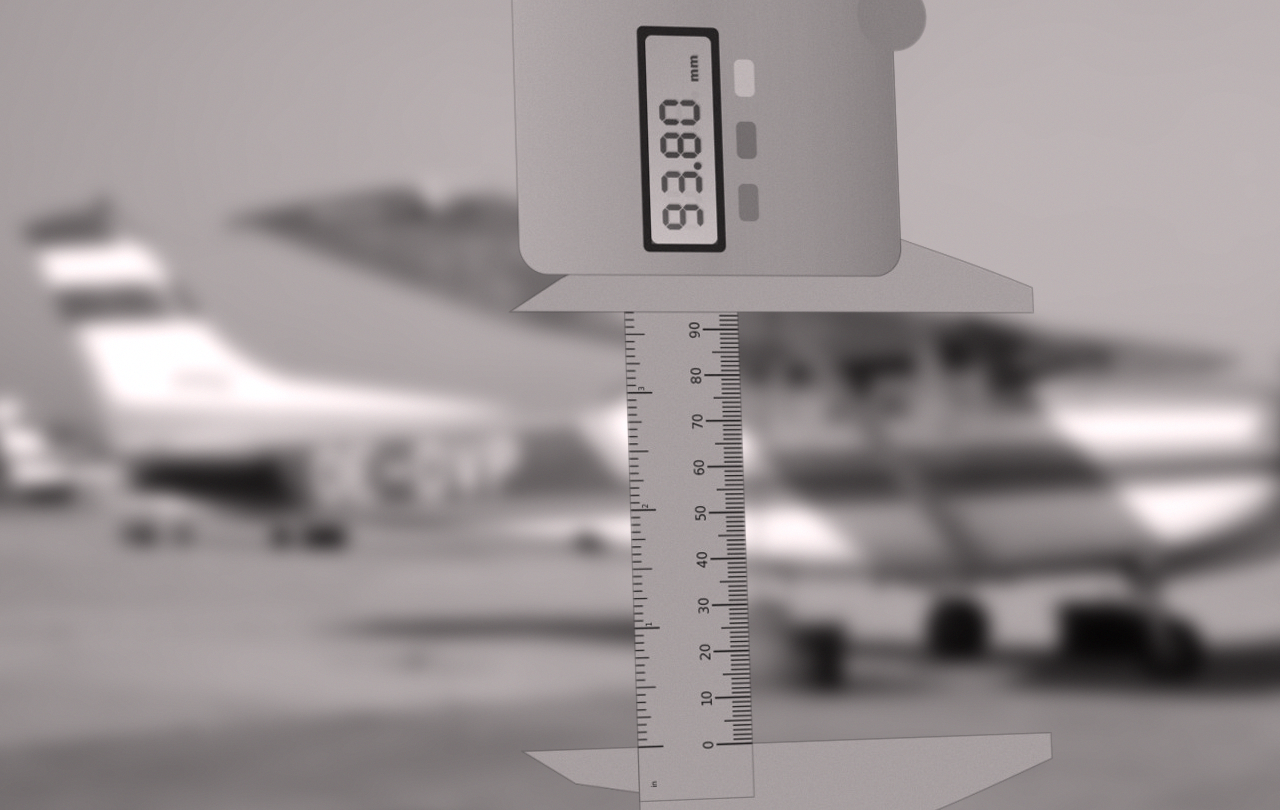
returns 93.80,mm
